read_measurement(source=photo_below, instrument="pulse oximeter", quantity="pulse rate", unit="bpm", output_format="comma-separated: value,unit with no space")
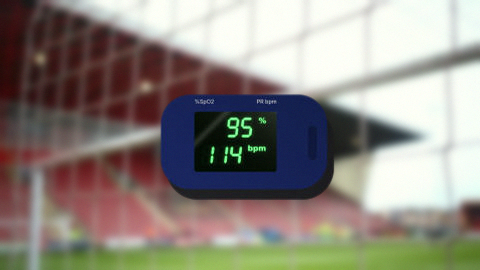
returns 114,bpm
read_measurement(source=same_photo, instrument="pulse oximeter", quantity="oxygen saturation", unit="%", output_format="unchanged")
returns 95,%
